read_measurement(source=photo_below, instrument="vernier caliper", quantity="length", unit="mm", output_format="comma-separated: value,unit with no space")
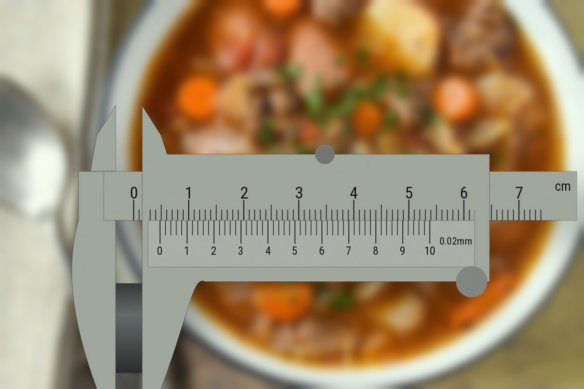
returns 4.8,mm
